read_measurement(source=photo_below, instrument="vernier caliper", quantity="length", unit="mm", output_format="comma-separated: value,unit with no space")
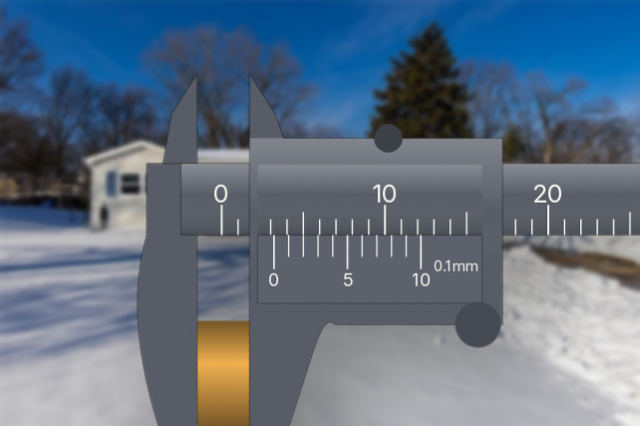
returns 3.2,mm
